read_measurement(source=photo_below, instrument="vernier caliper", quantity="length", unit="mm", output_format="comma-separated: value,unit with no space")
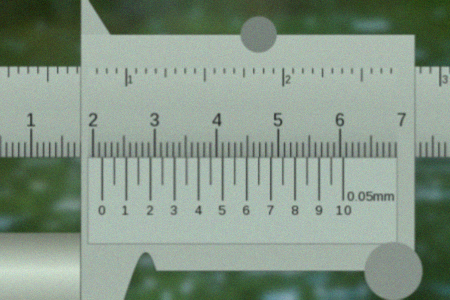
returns 21.5,mm
